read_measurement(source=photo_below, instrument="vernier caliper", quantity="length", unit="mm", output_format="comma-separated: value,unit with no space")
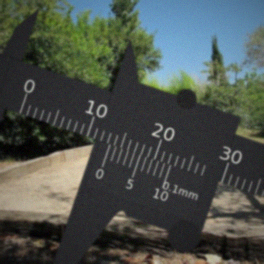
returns 13.4,mm
